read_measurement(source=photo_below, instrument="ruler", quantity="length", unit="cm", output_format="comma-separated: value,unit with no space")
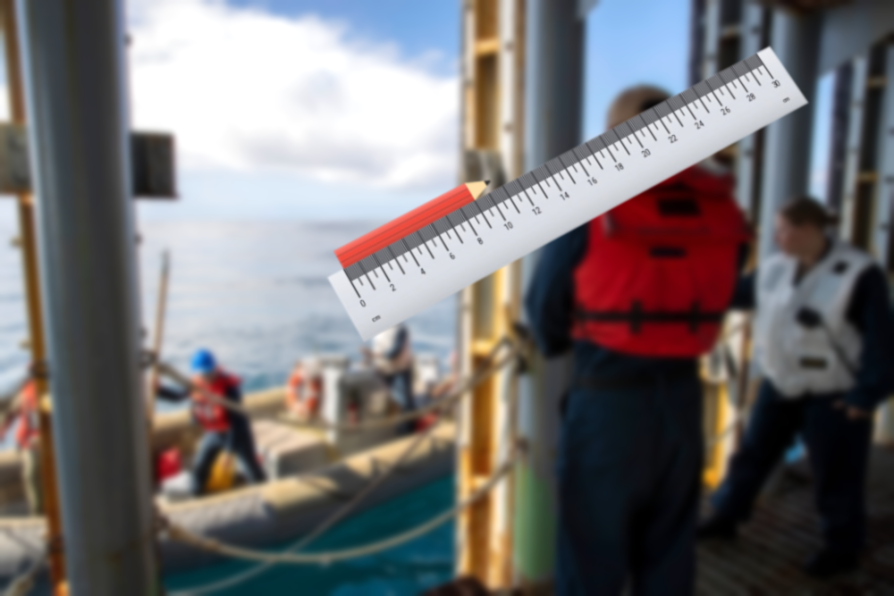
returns 10.5,cm
